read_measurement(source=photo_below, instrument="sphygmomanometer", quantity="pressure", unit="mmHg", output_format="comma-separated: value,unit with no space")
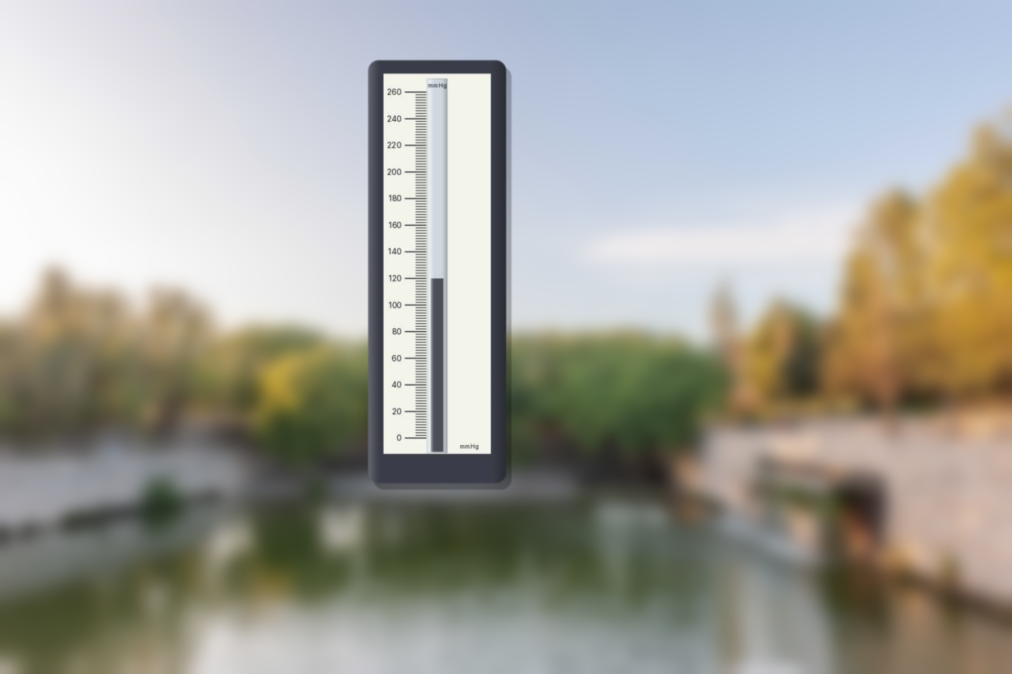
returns 120,mmHg
